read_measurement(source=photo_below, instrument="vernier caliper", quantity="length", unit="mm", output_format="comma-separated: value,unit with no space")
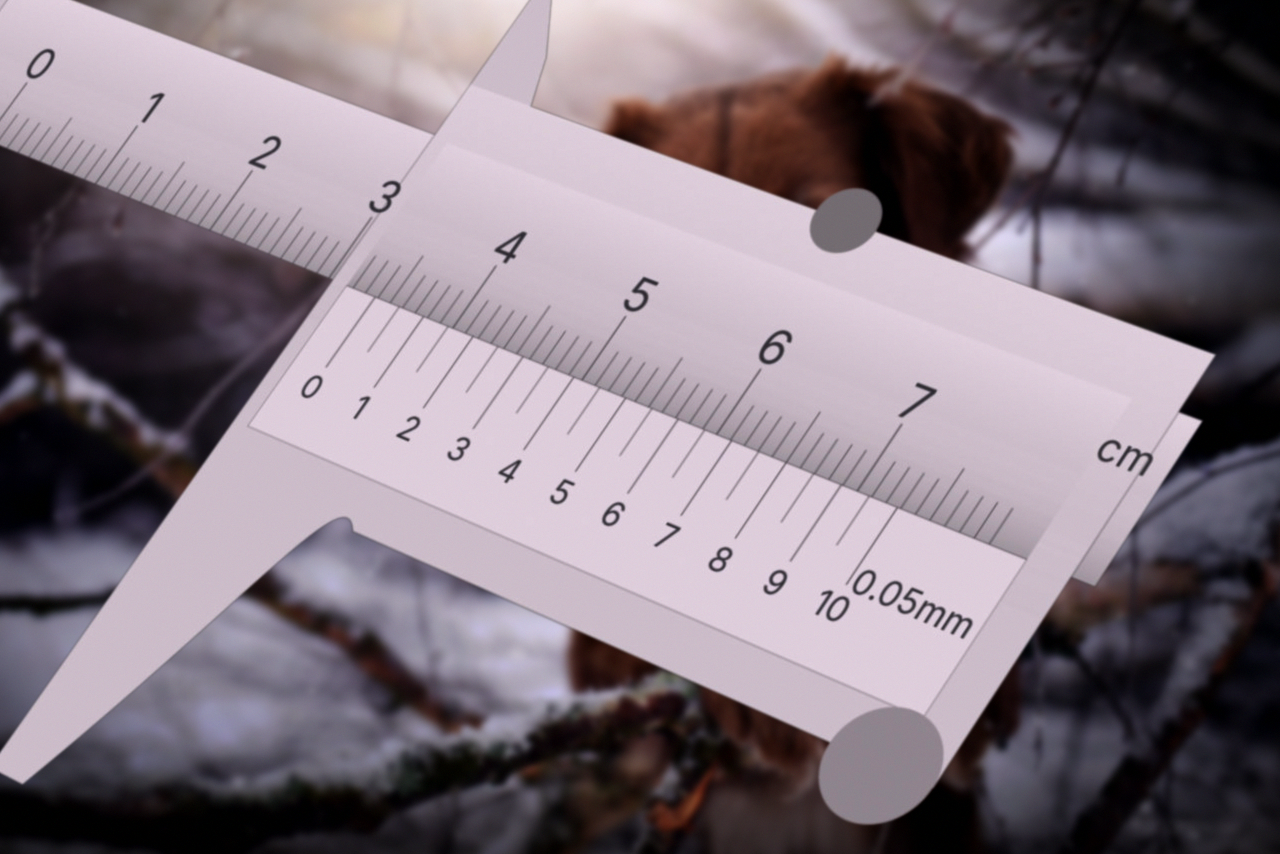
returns 33.8,mm
